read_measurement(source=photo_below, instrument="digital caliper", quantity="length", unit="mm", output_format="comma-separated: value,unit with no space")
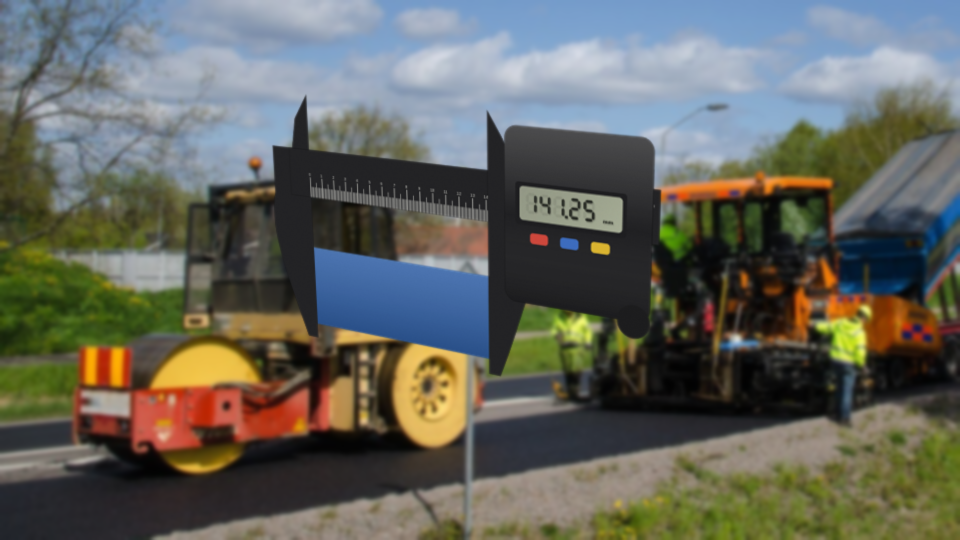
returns 141.25,mm
